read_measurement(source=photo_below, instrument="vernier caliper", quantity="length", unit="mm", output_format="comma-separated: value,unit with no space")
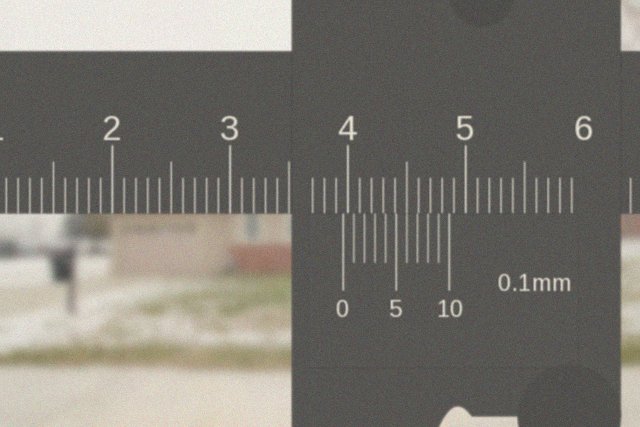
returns 39.6,mm
